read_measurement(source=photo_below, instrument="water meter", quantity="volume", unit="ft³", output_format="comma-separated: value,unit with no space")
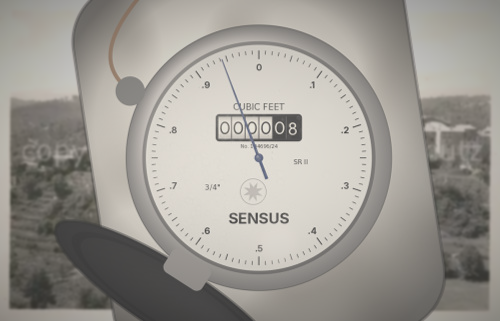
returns 7.94,ft³
